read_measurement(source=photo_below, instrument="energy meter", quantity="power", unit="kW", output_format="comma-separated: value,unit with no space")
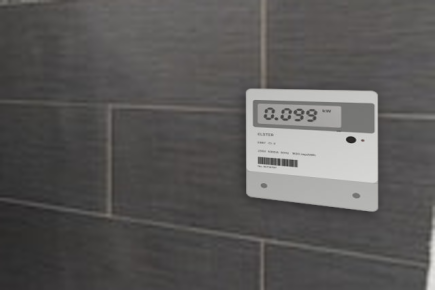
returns 0.099,kW
